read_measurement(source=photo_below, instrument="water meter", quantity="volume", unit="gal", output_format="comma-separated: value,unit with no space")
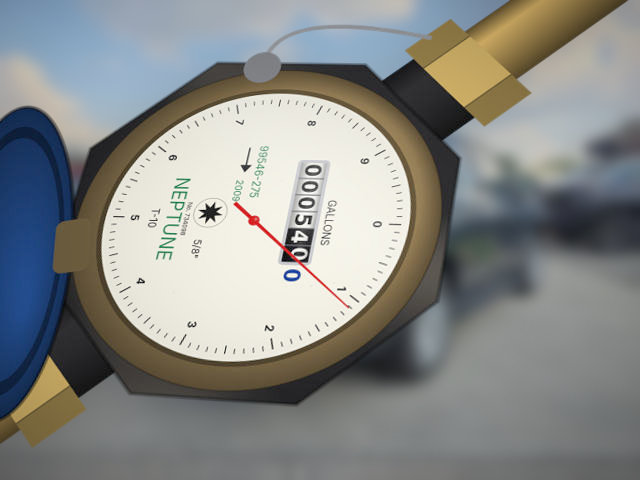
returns 5401.1,gal
